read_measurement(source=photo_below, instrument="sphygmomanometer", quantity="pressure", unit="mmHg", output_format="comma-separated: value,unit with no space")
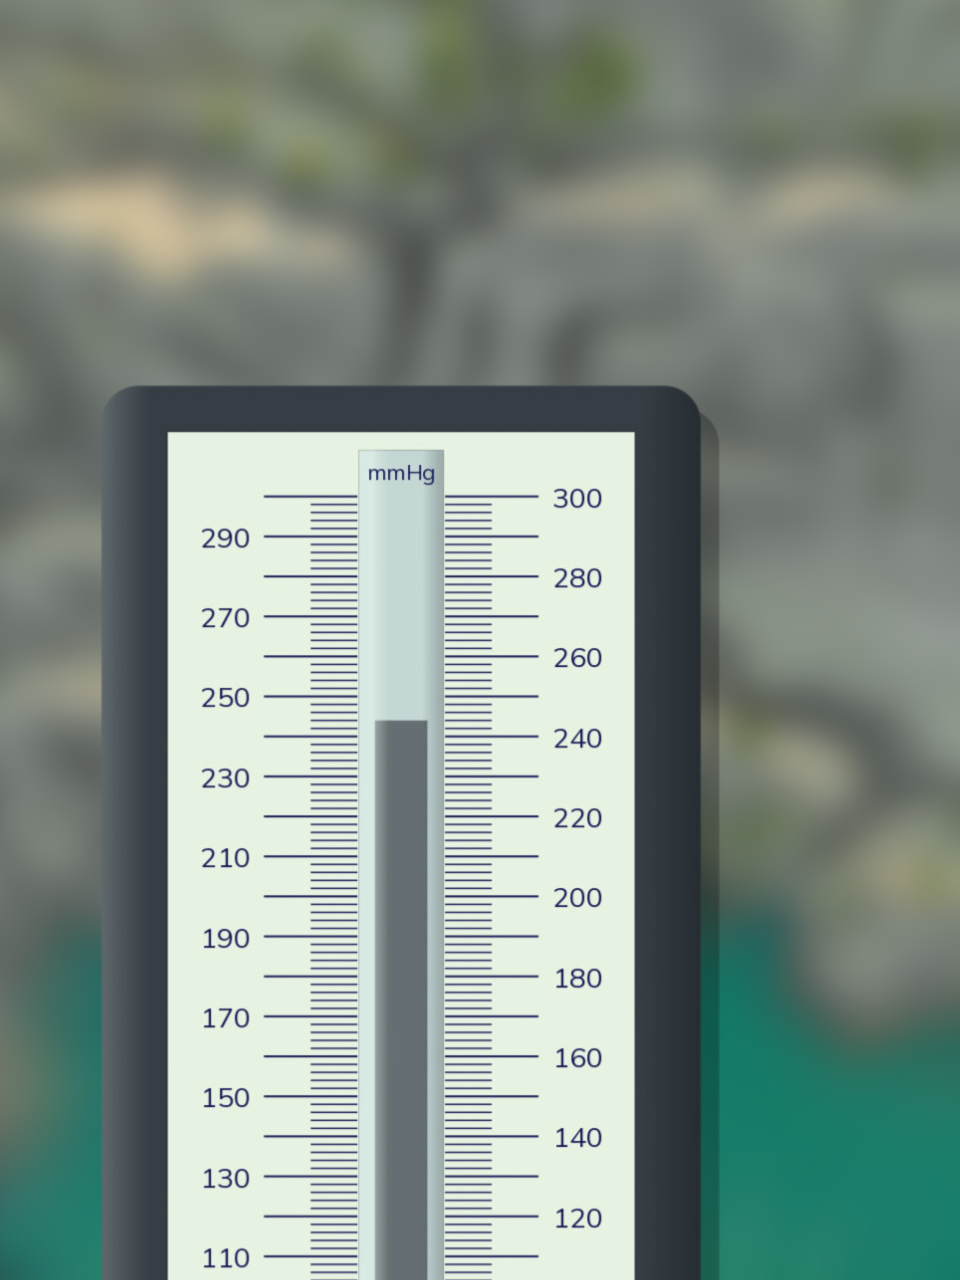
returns 244,mmHg
